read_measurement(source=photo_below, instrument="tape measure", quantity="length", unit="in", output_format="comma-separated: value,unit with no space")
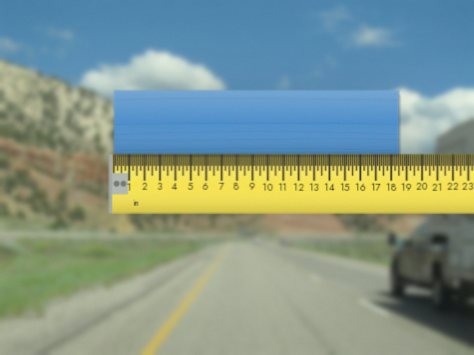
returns 18.5,in
